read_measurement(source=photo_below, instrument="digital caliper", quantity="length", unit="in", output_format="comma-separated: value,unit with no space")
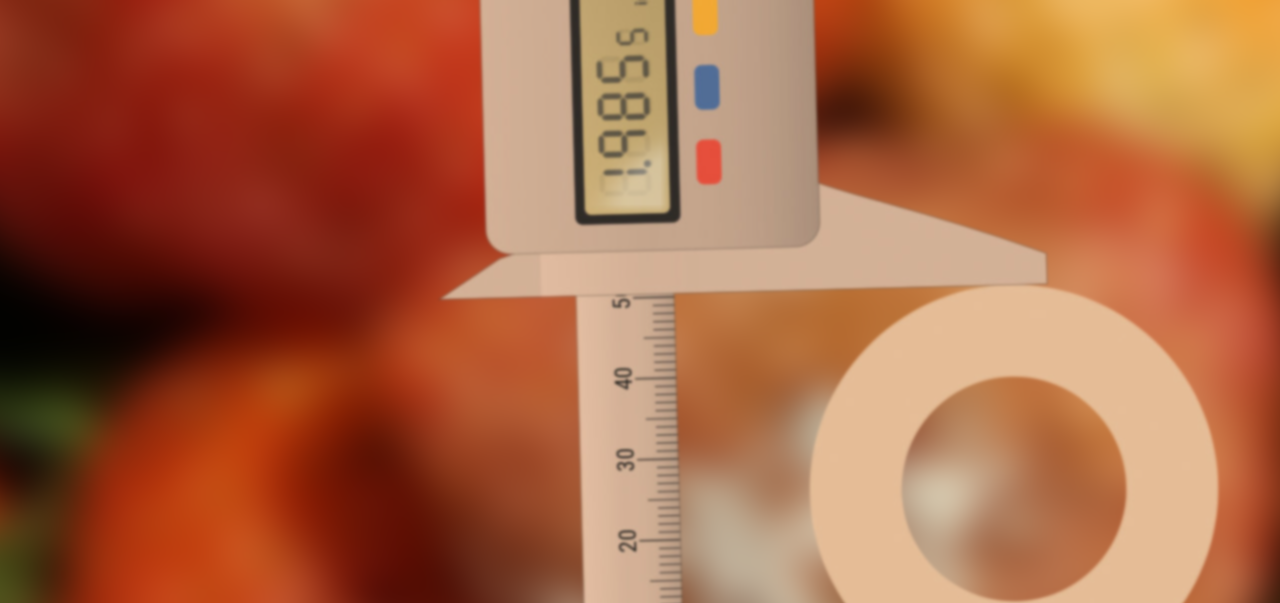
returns 1.9855,in
